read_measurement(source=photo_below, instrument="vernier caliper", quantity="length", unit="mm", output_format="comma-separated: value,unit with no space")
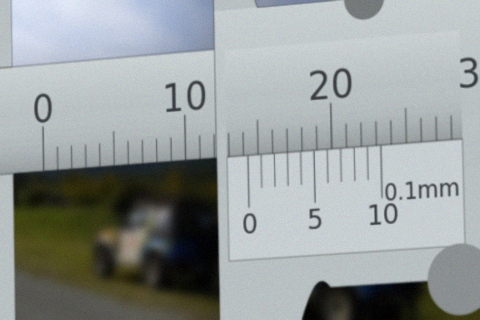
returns 14.3,mm
